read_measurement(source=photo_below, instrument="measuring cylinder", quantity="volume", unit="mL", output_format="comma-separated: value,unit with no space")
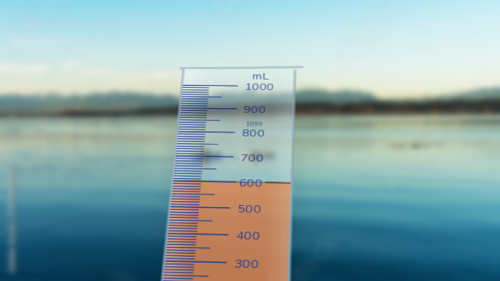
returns 600,mL
